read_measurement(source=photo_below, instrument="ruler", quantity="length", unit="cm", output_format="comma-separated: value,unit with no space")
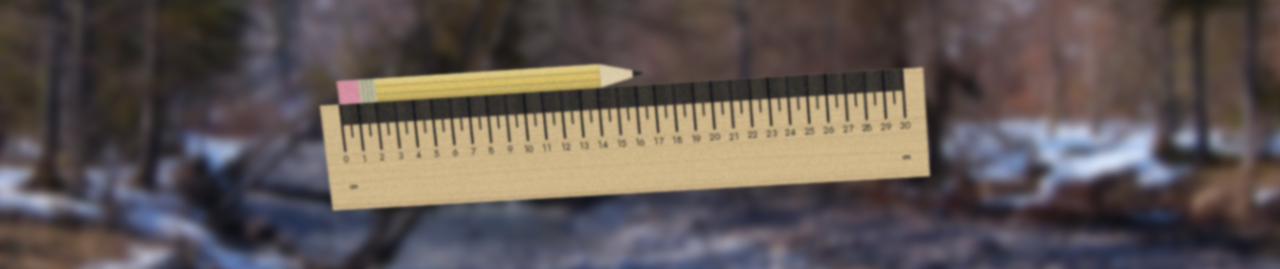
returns 16.5,cm
